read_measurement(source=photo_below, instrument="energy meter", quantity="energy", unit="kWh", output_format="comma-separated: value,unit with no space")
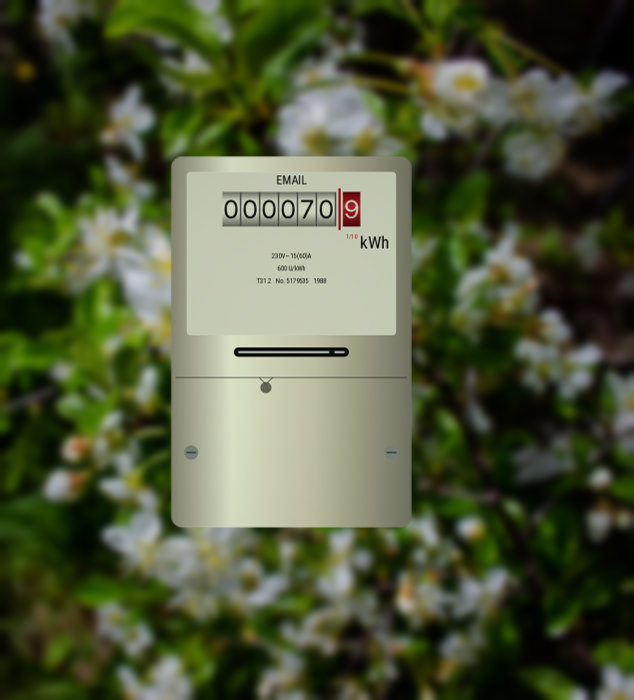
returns 70.9,kWh
